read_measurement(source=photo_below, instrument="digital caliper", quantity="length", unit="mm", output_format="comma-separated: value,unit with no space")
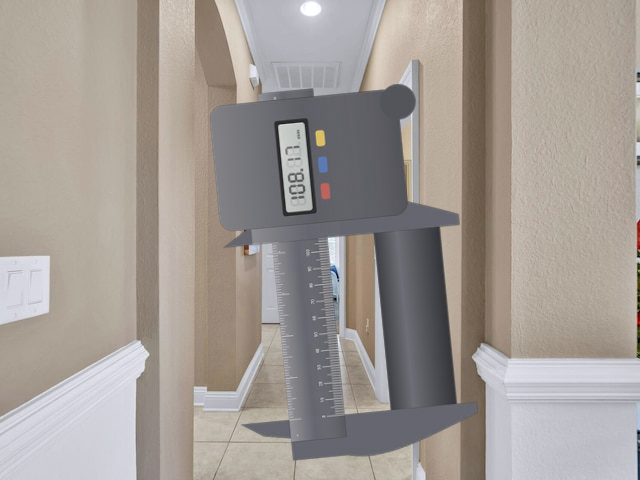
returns 108.17,mm
